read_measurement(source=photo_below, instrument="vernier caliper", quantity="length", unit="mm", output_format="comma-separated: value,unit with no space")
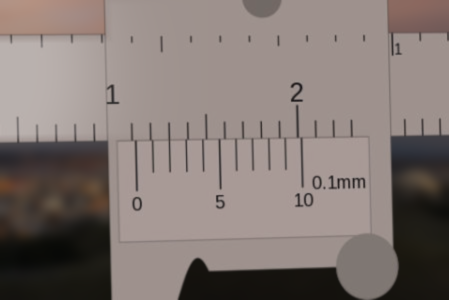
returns 11.2,mm
